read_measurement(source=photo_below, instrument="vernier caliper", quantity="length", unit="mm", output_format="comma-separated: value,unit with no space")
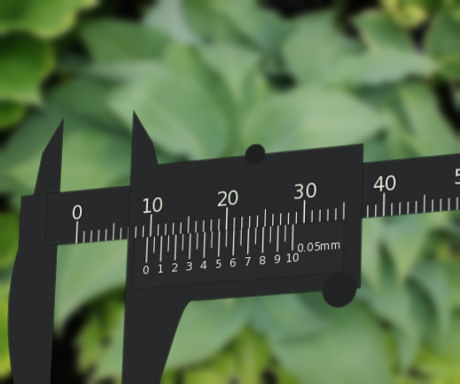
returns 9.6,mm
